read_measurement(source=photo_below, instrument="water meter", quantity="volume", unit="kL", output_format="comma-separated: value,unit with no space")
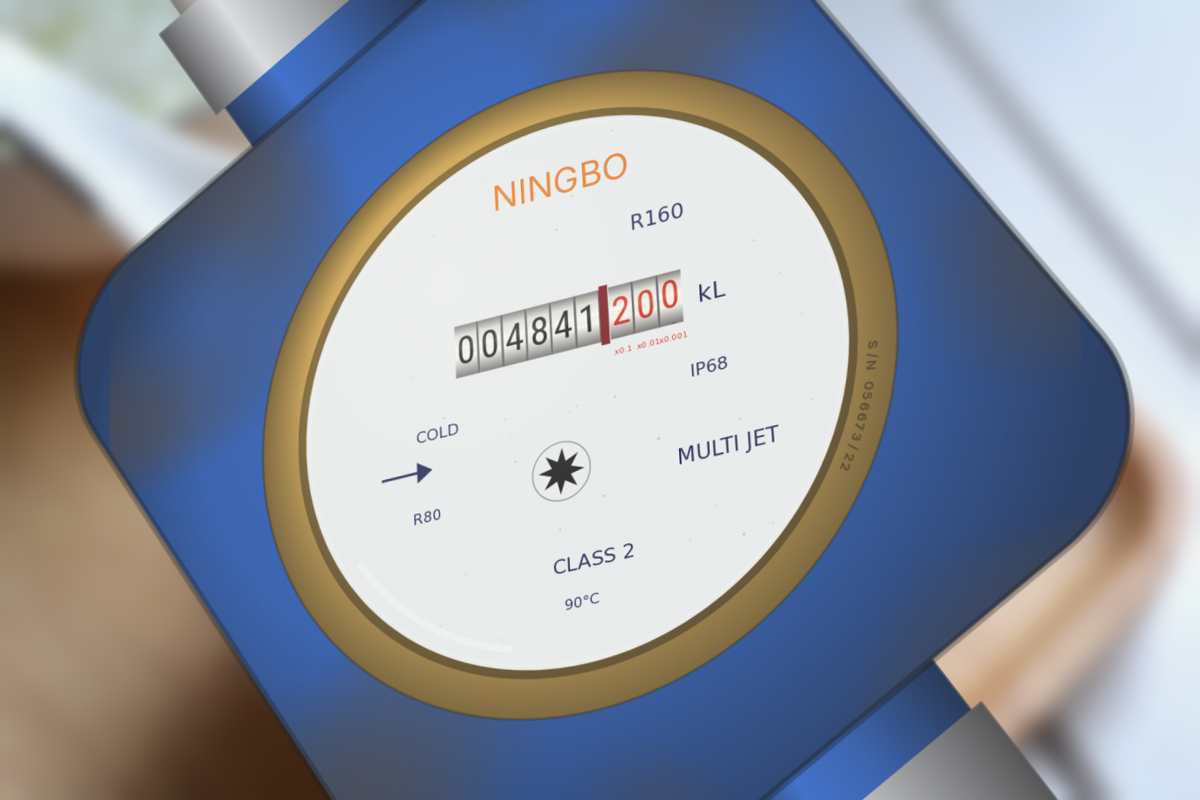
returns 4841.200,kL
